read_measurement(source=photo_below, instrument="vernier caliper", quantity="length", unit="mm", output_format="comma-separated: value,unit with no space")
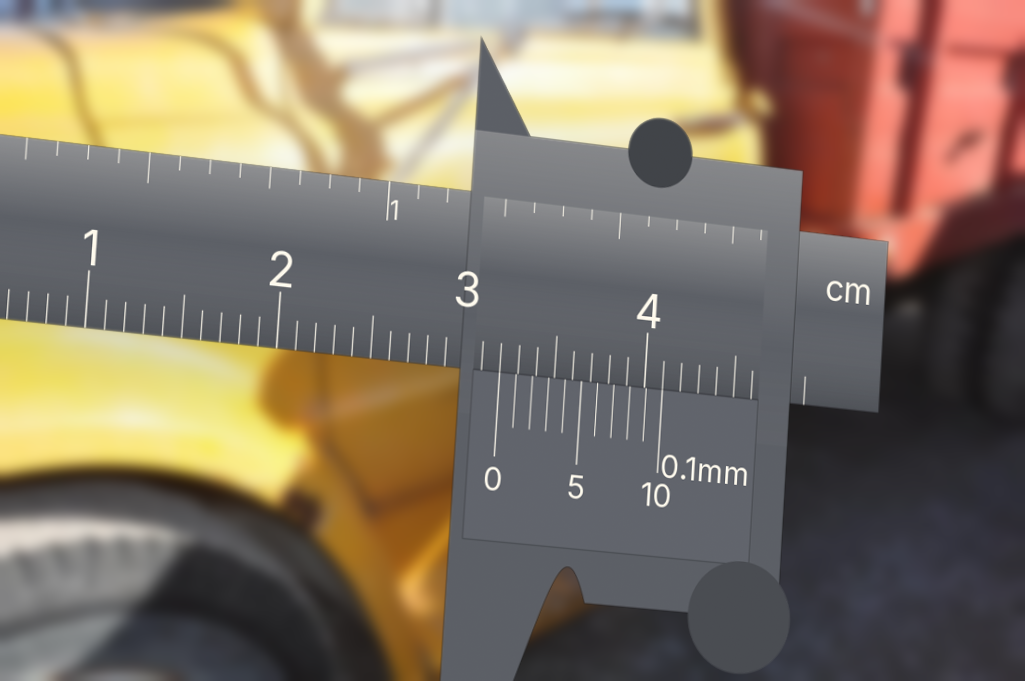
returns 32.0,mm
